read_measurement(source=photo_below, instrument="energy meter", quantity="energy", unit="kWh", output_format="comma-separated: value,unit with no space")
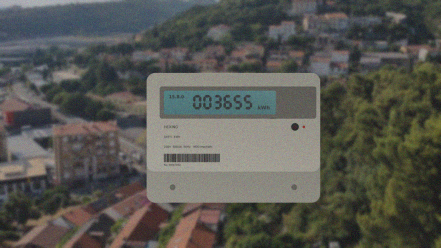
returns 3655,kWh
